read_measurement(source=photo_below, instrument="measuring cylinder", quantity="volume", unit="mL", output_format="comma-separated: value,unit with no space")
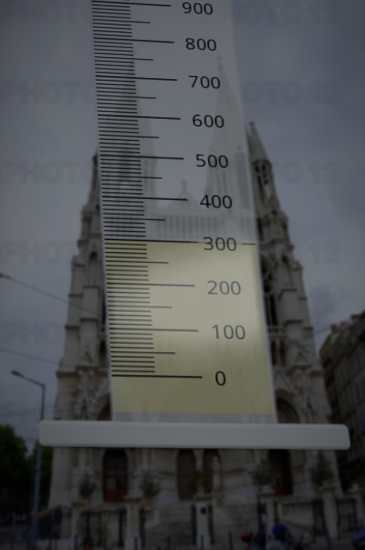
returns 300,mL
